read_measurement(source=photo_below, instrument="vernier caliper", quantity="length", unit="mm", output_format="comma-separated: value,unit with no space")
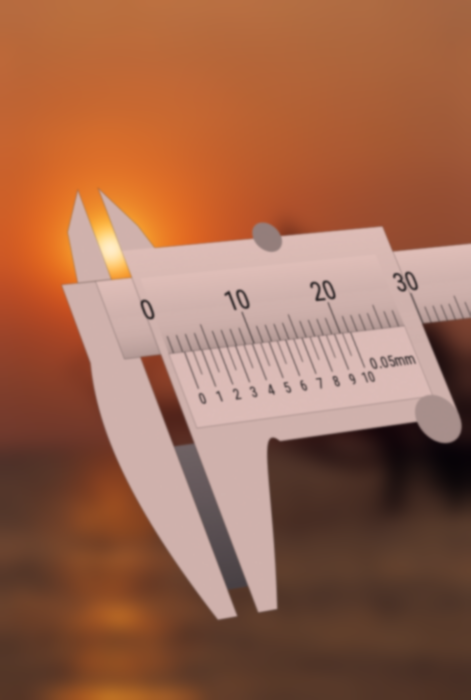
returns 2.2,mm
